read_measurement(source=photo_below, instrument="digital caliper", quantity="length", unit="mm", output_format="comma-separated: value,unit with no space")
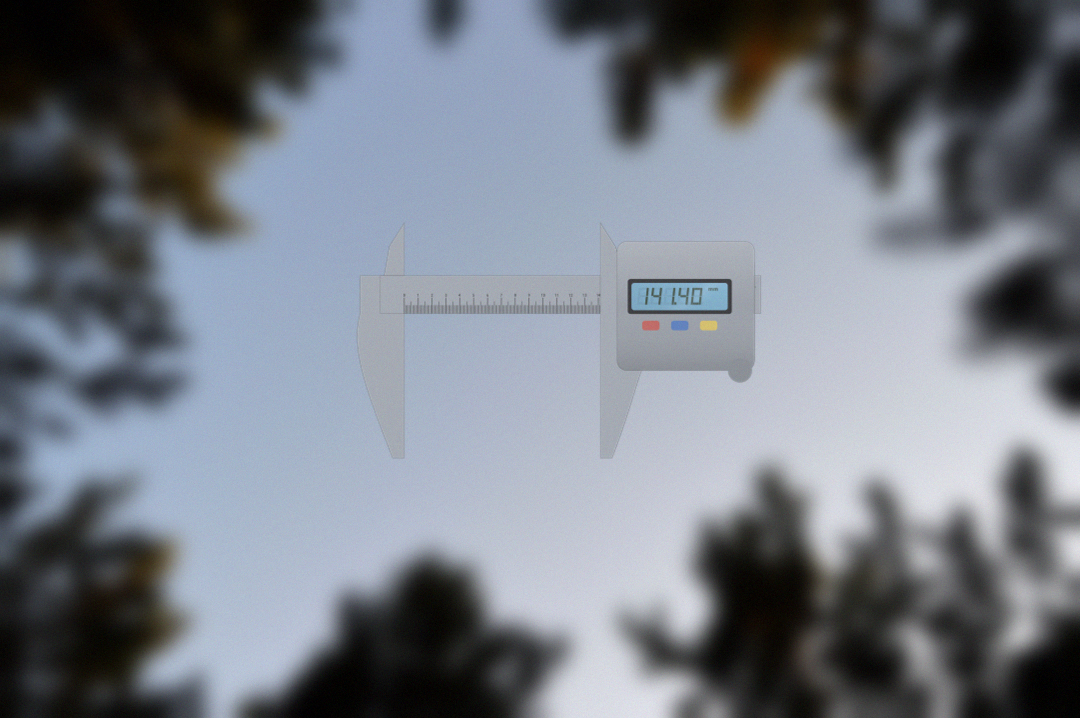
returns 141.40,mm
